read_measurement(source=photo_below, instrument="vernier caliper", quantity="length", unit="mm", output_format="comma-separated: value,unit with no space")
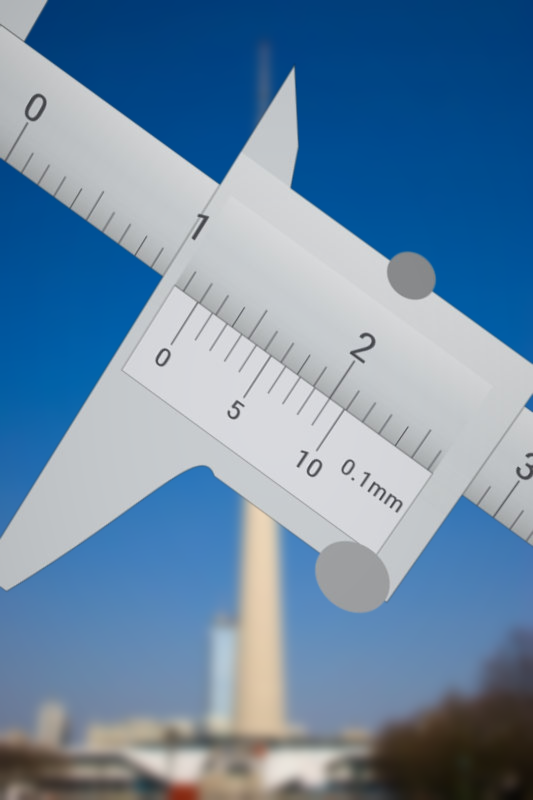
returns 11.9,mm
